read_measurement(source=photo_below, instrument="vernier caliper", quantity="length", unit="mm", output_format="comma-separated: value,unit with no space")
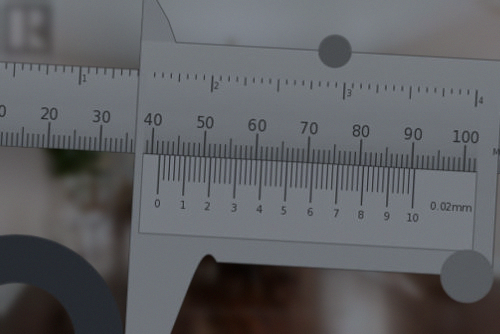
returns 41.5,mm
